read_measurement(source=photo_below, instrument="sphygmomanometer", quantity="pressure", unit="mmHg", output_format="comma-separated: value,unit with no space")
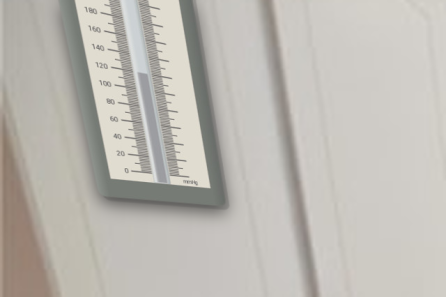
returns 120,mmHg
